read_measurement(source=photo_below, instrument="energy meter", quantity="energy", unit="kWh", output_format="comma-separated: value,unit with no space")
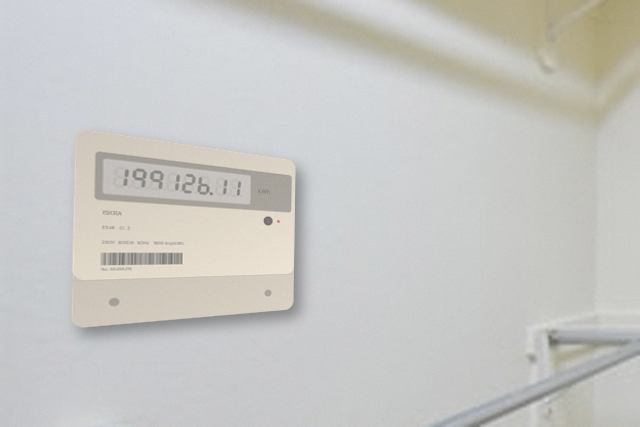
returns 199126.11,kWh
